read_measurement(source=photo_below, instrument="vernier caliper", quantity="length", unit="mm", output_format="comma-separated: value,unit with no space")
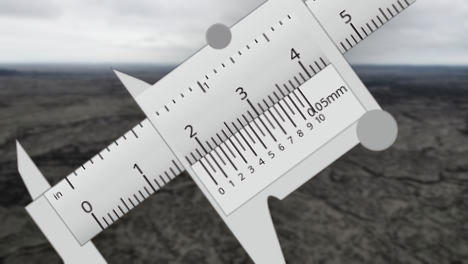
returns 18.4,mm
